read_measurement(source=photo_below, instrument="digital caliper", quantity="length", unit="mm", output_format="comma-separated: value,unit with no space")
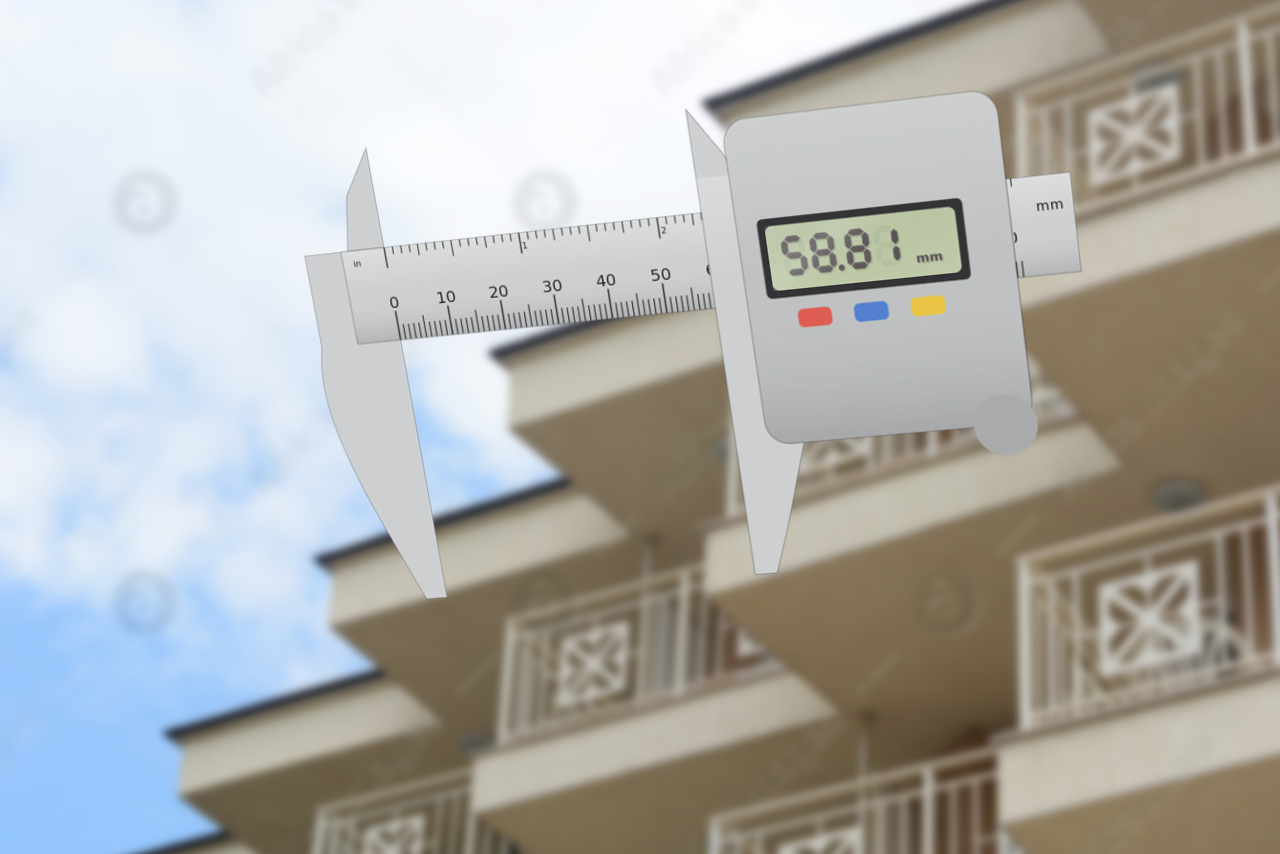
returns 58.81,mm
